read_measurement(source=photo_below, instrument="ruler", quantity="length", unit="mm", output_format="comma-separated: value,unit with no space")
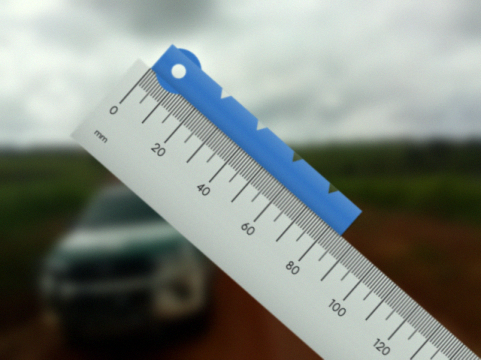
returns 85,mm
